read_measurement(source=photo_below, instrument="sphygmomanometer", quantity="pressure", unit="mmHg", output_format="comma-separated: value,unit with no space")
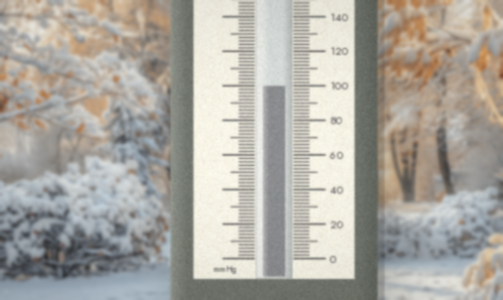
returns 100,mmHg
